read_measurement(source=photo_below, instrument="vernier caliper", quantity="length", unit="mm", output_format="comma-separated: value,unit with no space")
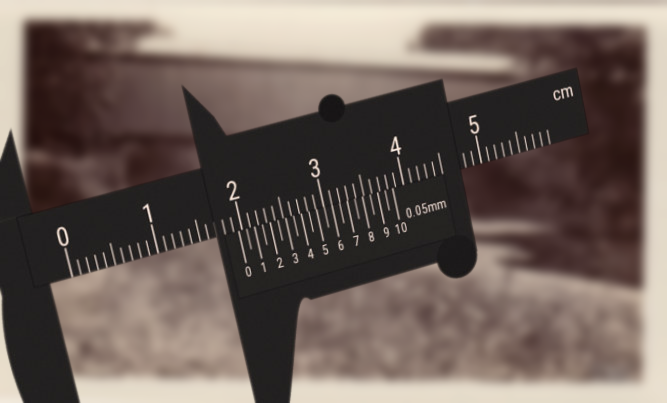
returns 19.6,mm
